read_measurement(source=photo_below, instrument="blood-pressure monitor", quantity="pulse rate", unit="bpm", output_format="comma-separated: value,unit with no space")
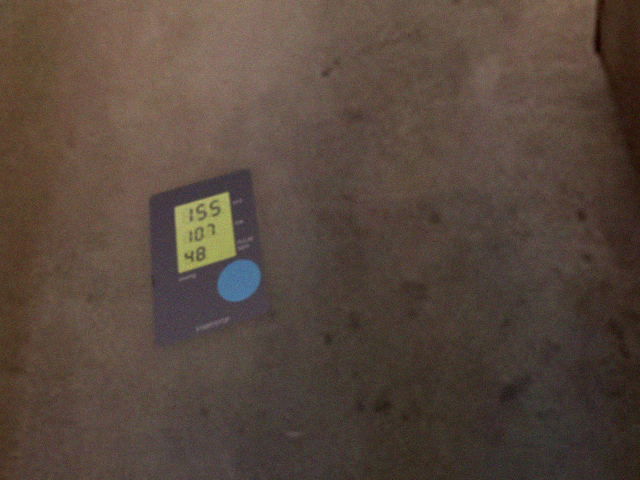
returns 48,bpm
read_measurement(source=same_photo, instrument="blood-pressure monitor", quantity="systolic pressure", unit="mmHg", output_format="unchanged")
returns 155,mmHg
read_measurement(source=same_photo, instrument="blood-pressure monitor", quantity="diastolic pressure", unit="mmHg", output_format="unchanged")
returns 107,mmHg
